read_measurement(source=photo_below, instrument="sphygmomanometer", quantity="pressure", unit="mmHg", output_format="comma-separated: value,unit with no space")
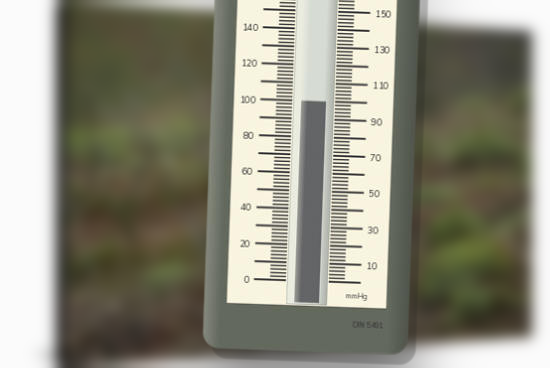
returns 100,mmHg
